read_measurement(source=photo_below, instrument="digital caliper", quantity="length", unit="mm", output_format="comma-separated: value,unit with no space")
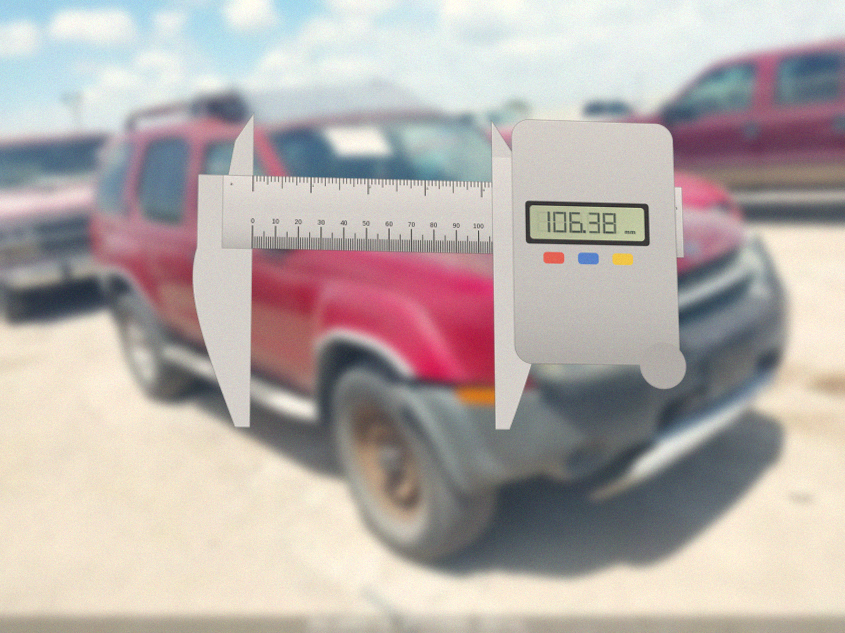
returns 106.38,mm
